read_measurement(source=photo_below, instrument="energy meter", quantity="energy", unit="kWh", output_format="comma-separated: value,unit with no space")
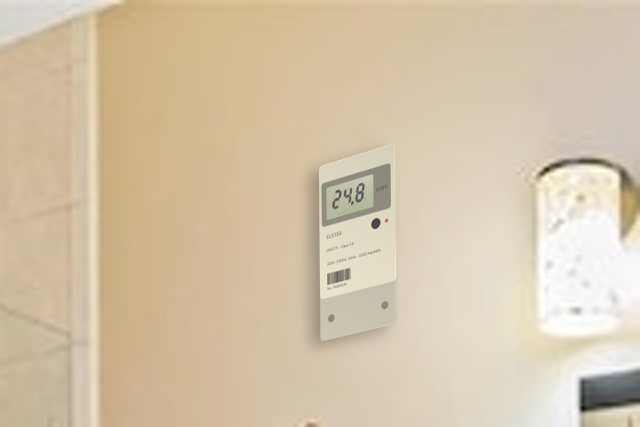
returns 24.8,kWh
